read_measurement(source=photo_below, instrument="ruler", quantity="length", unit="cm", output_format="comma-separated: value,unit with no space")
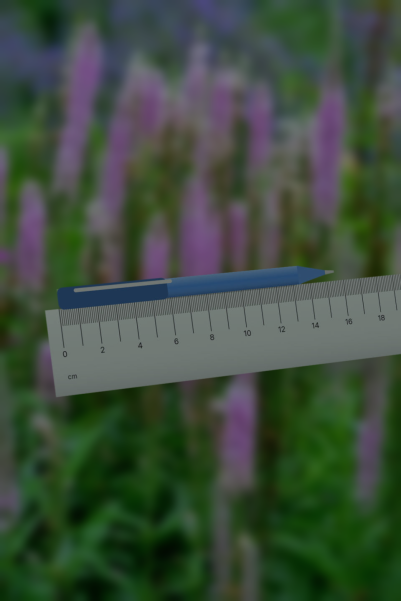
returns 15.5,cm
